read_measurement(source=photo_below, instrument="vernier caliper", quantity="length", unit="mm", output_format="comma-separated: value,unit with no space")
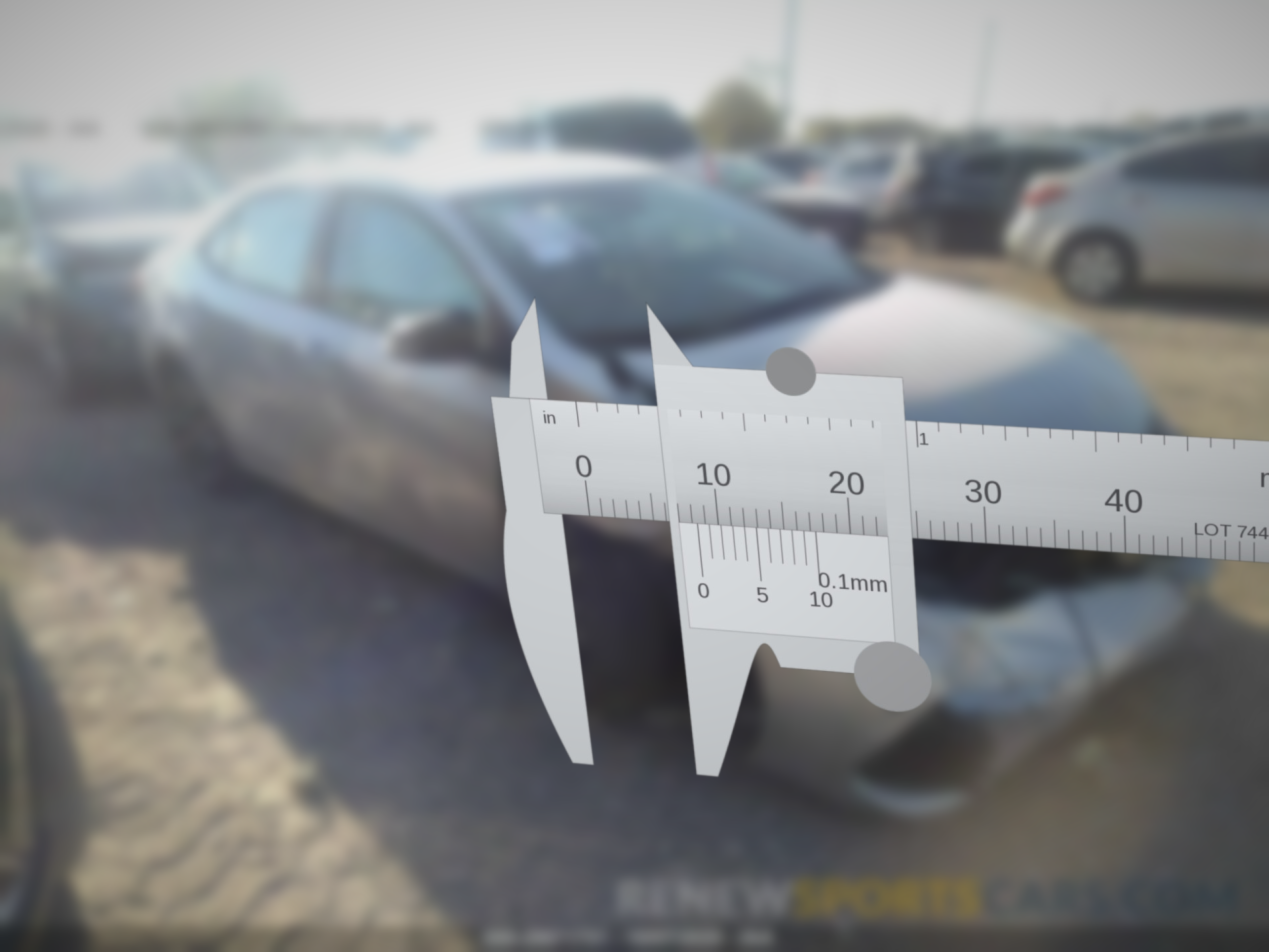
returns 8.4,mm
